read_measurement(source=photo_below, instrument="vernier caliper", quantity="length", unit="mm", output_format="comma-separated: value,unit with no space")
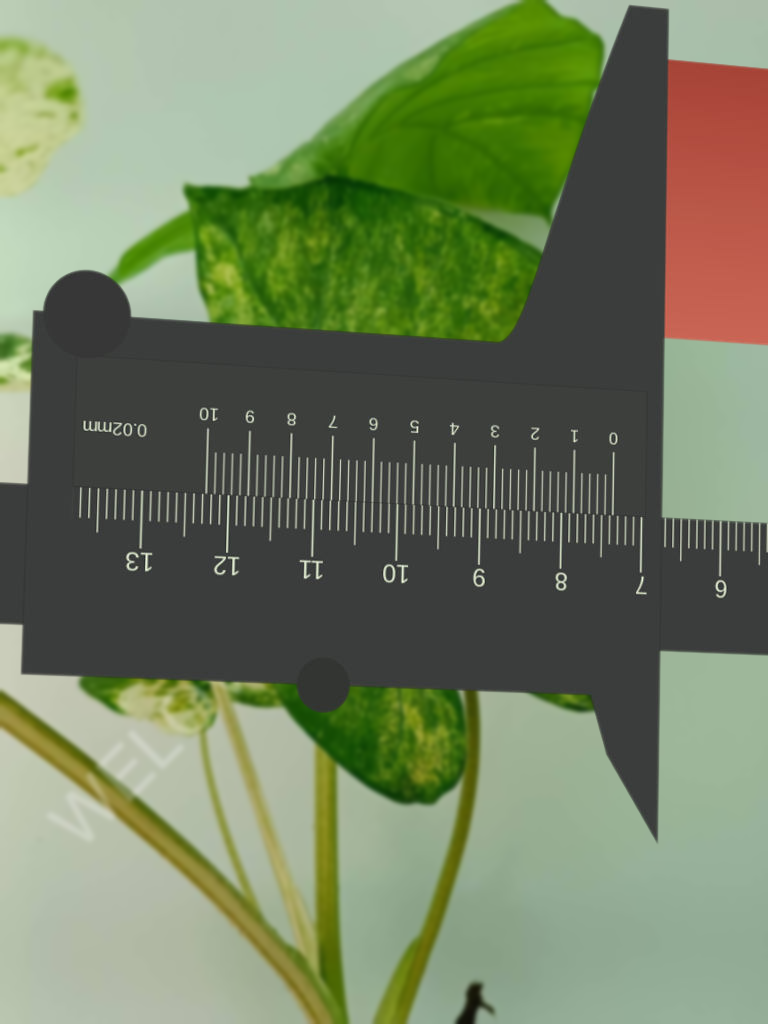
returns 73.6,mm
